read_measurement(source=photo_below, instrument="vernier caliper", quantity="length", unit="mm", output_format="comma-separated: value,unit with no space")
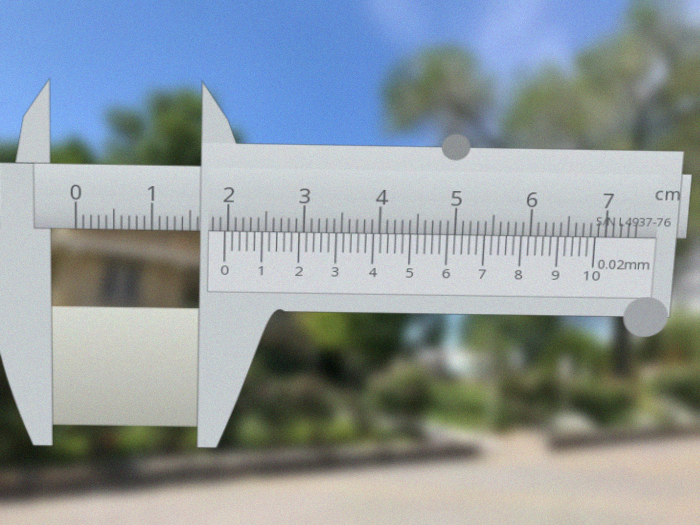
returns 19.6,mm
